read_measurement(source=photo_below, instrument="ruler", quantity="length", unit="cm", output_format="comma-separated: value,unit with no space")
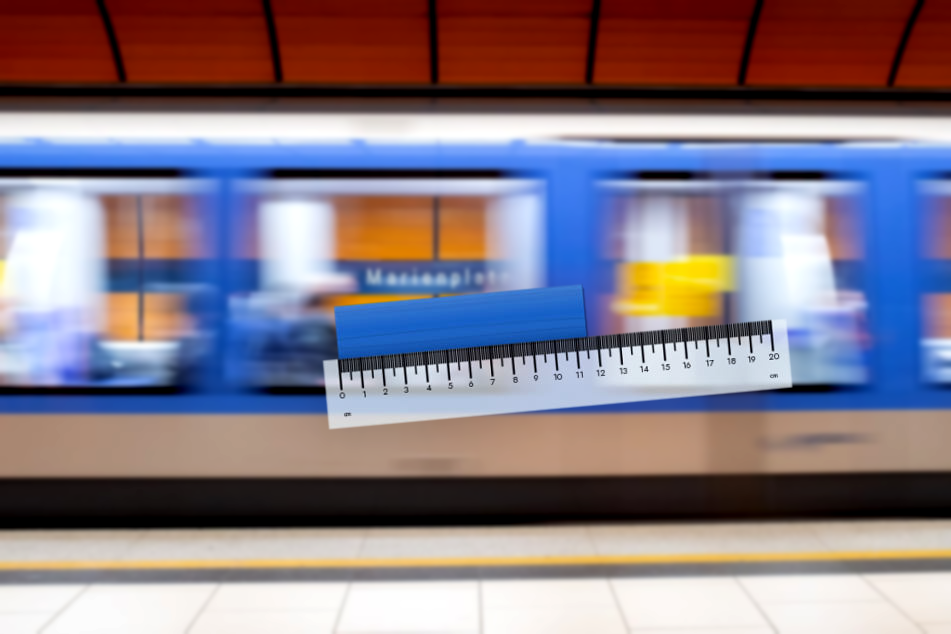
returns 11.5,cm
